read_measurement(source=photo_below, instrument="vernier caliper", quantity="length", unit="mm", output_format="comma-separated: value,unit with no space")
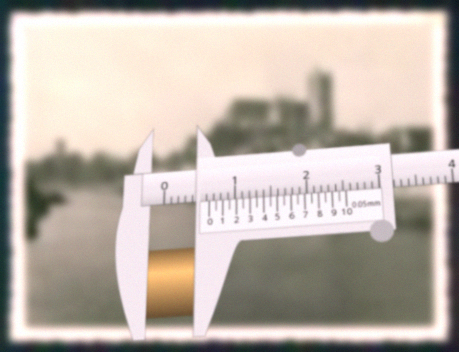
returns 6.4,mm
